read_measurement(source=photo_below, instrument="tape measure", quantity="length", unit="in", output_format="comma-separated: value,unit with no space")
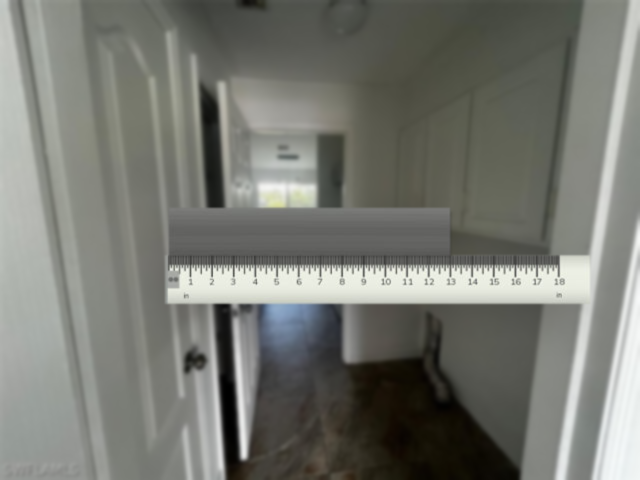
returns 13,in
